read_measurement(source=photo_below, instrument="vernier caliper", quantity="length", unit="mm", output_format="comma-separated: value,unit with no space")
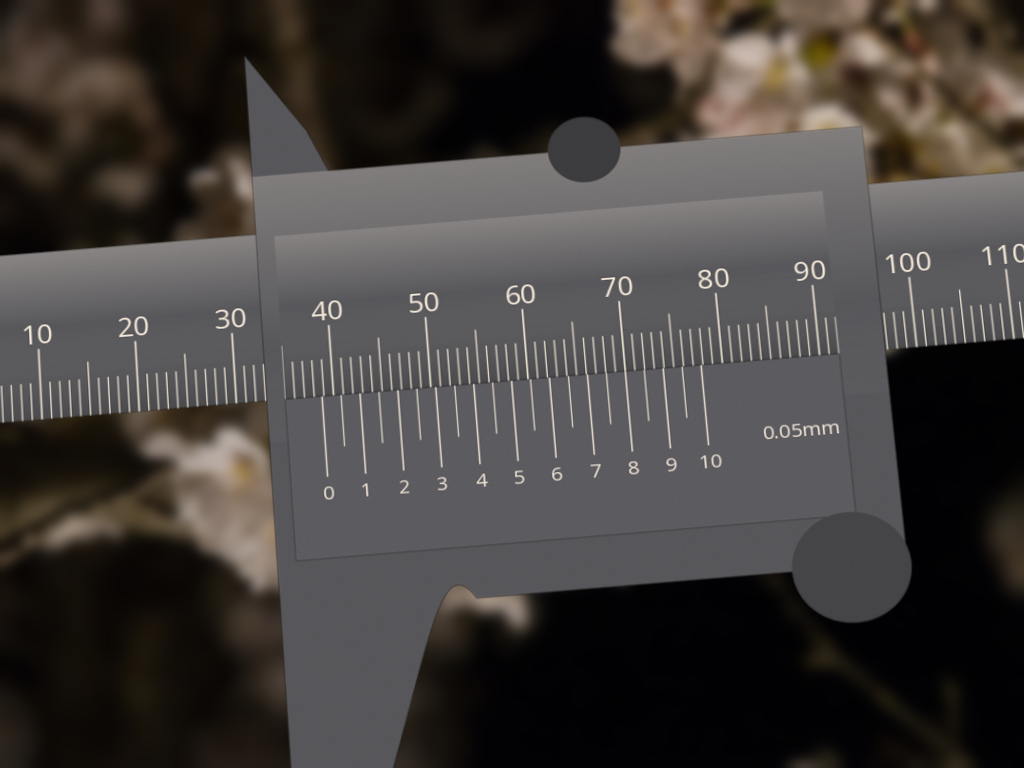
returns 38.8,mm
